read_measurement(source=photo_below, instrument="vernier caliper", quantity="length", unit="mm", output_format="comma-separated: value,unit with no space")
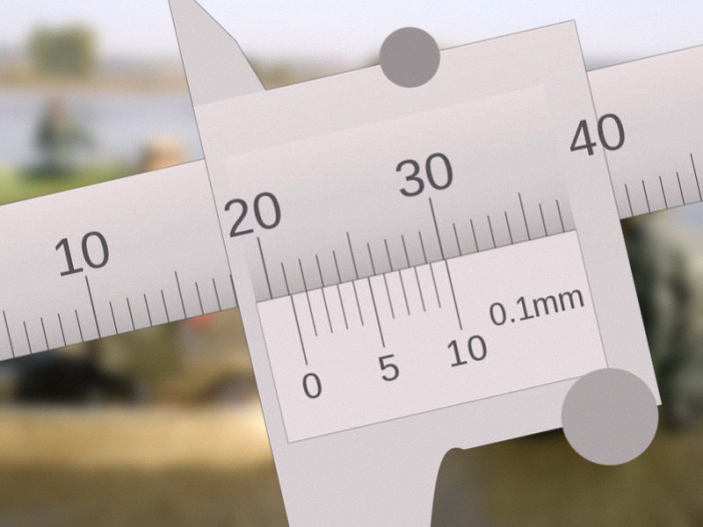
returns 21.1,mm
